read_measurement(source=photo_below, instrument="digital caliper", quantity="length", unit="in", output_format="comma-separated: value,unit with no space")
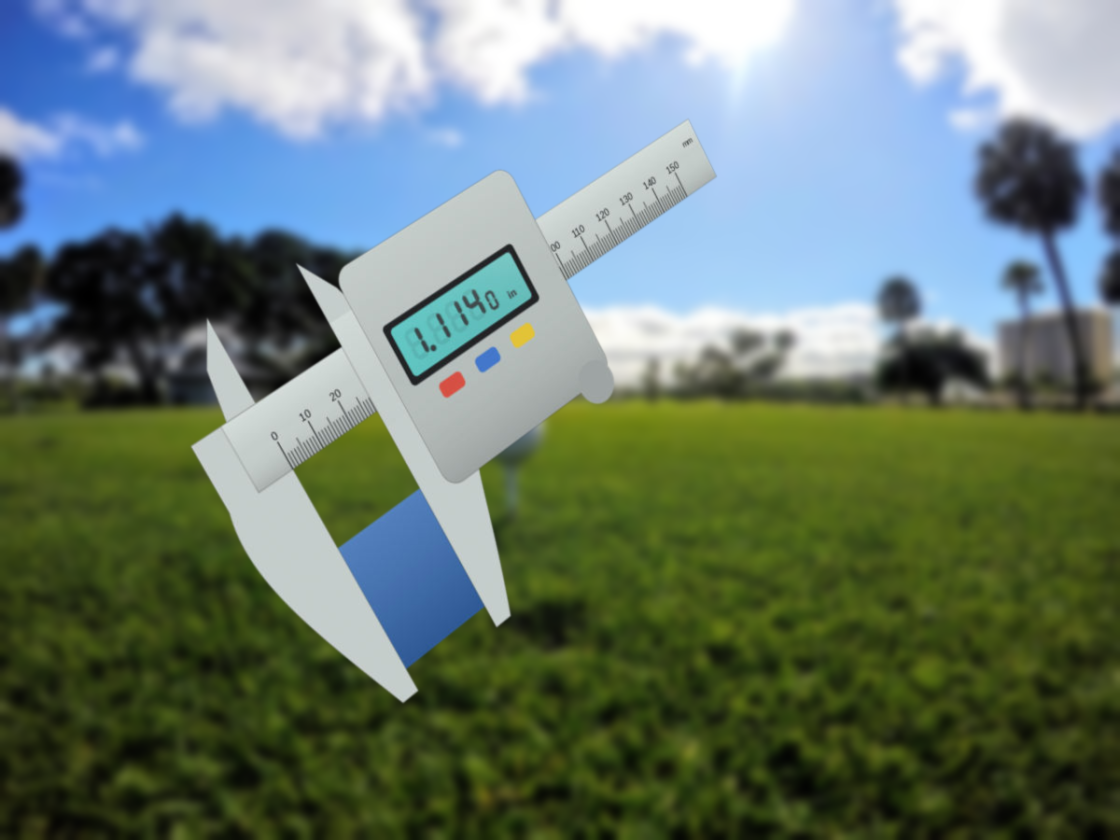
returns 1.1140,in
